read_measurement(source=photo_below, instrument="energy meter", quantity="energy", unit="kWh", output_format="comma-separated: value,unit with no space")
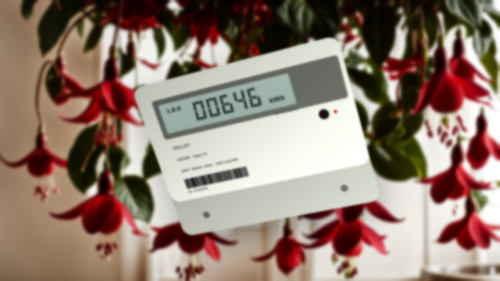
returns 646,kWh
